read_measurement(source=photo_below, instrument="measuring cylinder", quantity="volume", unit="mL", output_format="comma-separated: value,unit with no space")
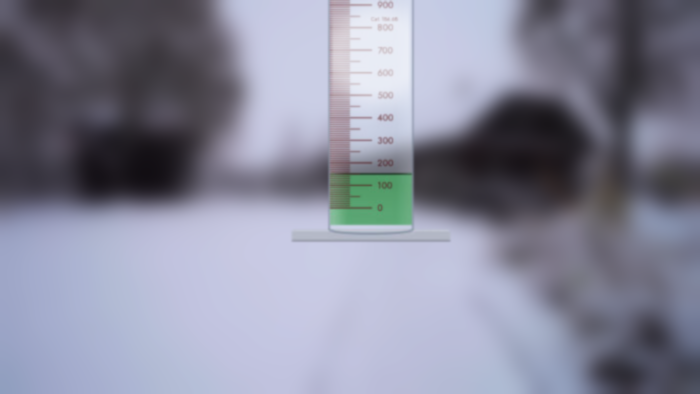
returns 150,mL
